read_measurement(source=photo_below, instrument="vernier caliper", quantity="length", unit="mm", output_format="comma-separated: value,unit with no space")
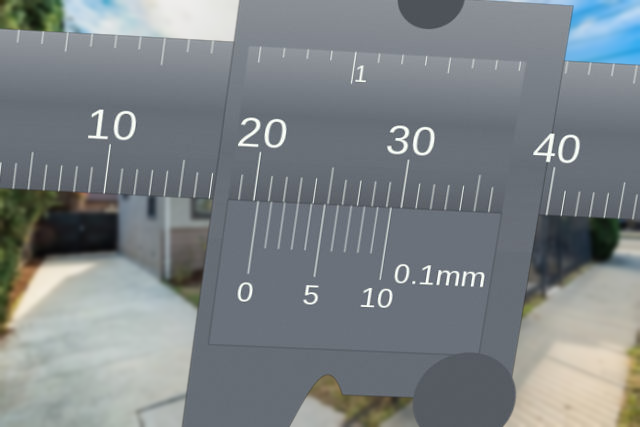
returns 20.3,mm
